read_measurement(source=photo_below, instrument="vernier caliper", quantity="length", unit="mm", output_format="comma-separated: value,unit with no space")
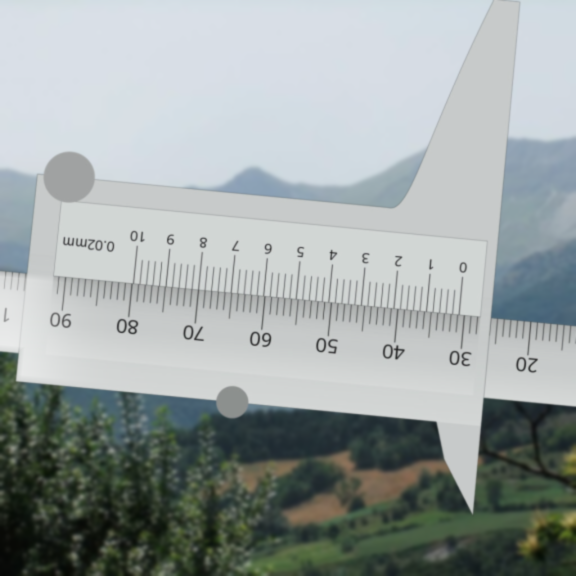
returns 30.8,mm
